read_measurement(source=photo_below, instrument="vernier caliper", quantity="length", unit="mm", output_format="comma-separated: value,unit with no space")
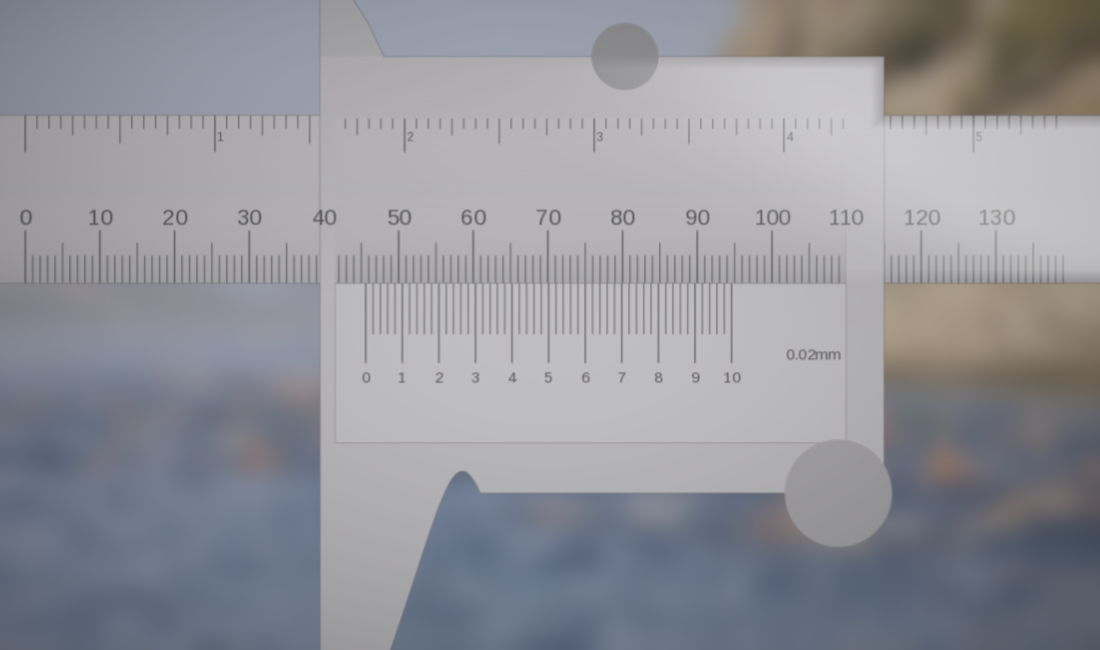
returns 45.6,mm
